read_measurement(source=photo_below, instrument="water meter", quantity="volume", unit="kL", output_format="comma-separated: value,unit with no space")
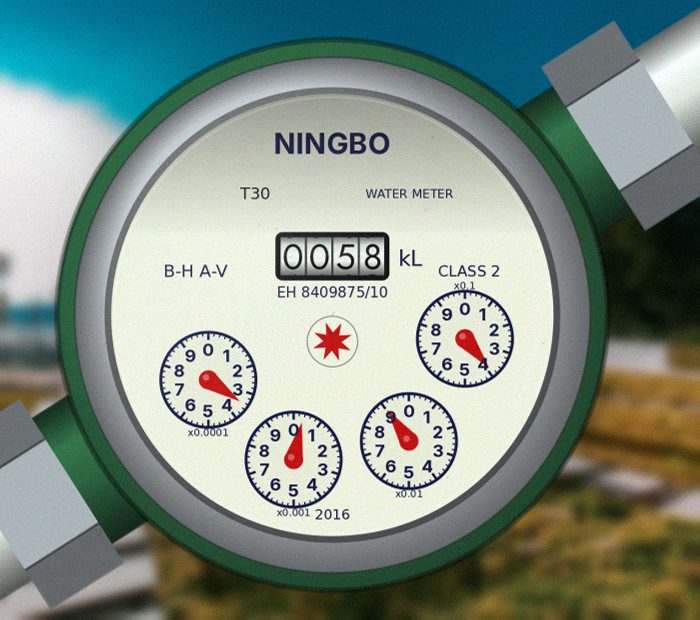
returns 58.3903,kL
